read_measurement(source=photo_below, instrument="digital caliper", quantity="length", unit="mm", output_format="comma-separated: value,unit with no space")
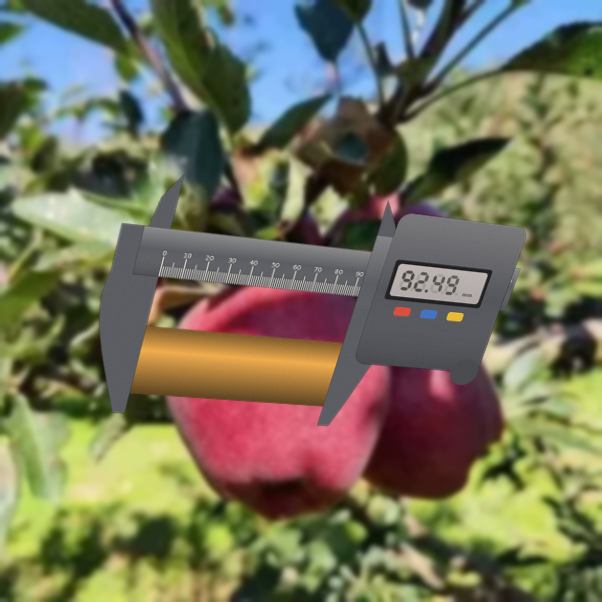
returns 92.49,mm
